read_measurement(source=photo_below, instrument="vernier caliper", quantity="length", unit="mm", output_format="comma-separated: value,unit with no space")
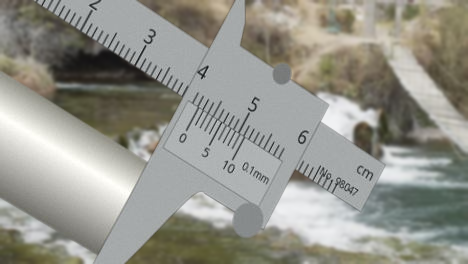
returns 42.2,mm
